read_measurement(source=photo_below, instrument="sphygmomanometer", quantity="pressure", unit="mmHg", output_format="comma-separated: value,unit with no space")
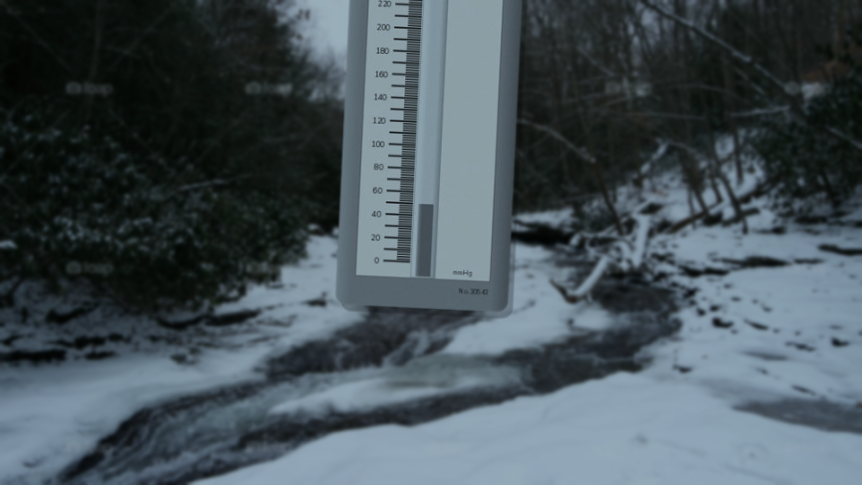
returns 50,mmHg
